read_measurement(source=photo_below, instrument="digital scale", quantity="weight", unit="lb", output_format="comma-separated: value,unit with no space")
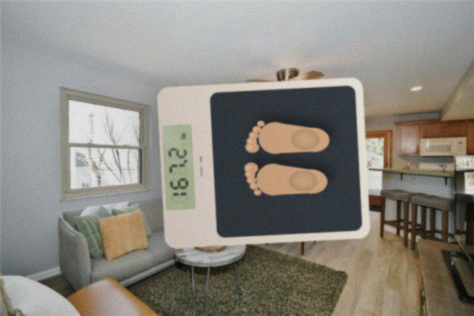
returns 167.2,lb
